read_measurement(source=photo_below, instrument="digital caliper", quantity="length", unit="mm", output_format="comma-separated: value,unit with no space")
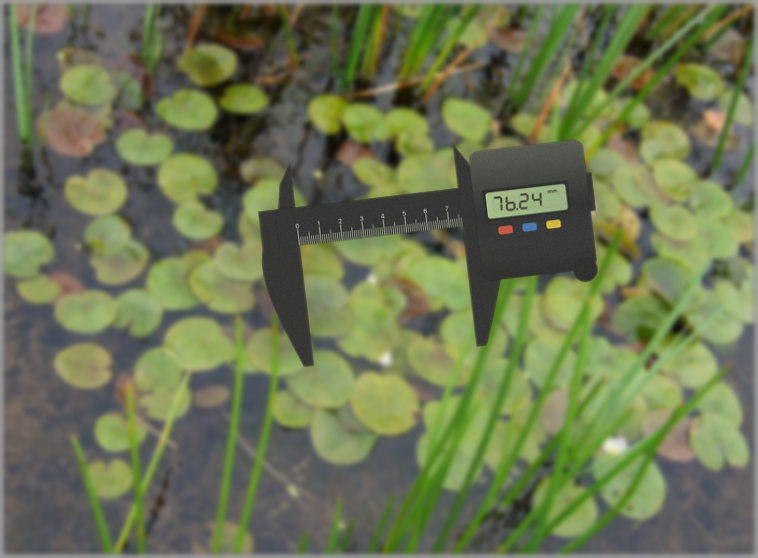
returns 76.24,mm
